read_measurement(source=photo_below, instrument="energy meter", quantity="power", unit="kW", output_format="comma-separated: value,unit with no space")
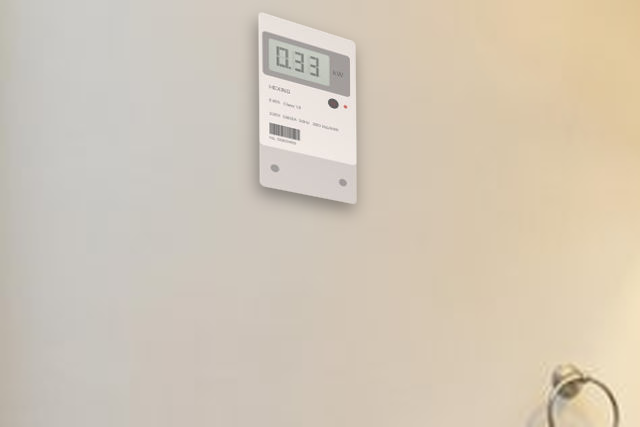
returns 0.33,kW
